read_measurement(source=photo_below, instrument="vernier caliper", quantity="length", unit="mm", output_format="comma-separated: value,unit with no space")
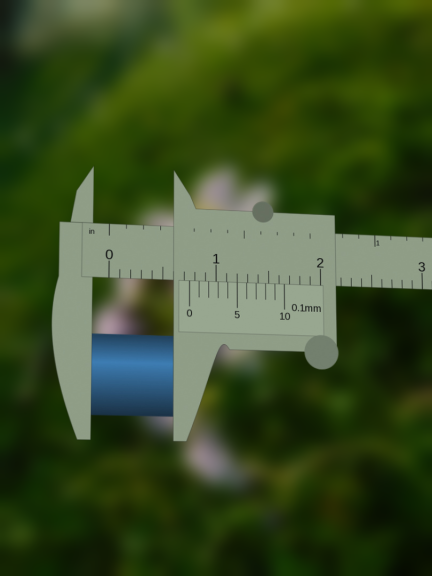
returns 7.5,mm
